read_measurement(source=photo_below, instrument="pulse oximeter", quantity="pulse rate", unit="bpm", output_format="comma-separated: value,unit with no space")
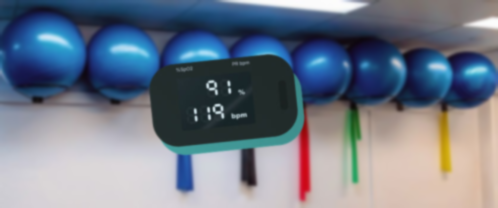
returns 119,bpm
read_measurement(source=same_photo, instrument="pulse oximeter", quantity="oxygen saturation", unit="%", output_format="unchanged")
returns 91,%
